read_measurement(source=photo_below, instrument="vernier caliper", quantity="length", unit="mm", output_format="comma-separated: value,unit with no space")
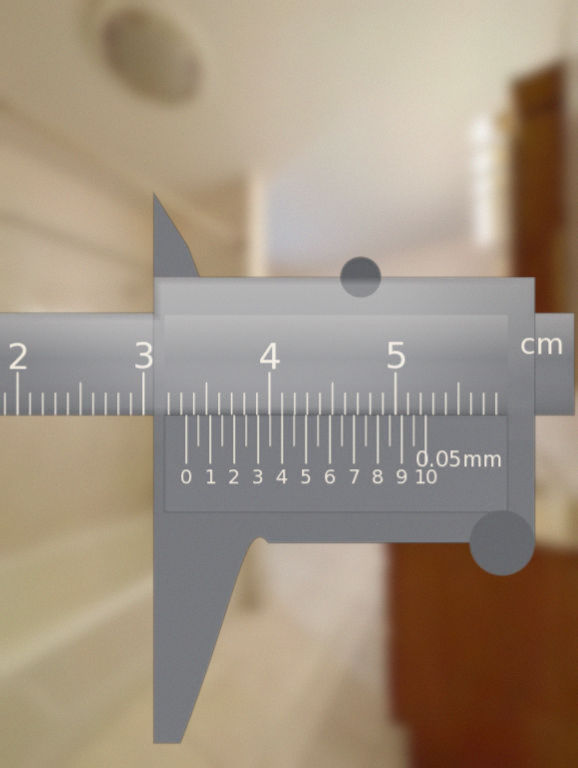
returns 33.4,mm
